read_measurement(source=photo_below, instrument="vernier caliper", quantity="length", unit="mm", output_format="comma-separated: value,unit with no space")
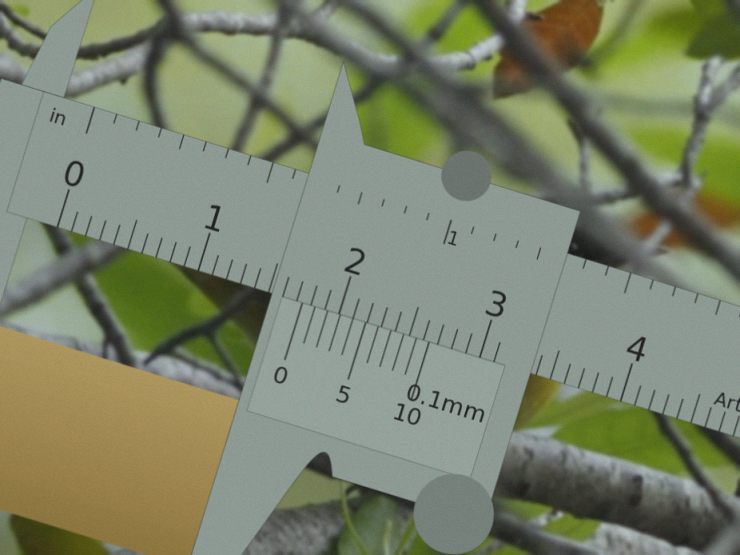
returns 17.4,mm
